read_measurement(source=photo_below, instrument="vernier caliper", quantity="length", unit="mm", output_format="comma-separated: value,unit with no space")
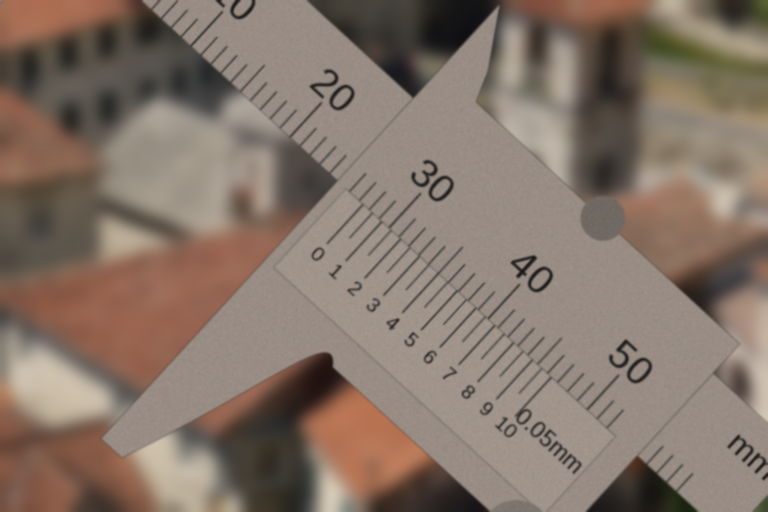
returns 27.4,mm
